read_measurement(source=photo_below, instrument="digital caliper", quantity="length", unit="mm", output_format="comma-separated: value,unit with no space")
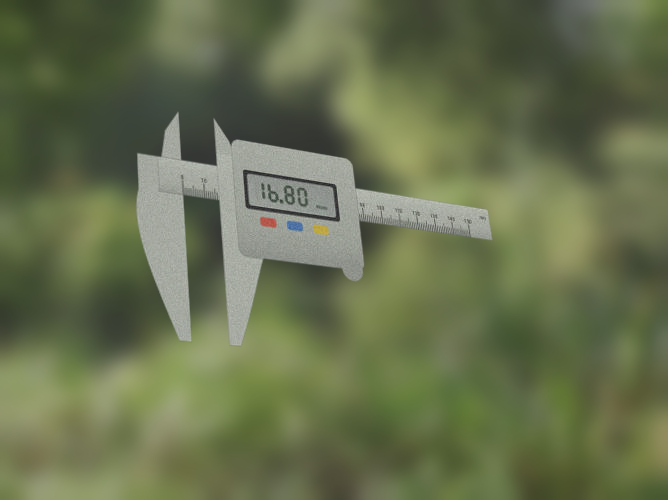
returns 16.80,mm
